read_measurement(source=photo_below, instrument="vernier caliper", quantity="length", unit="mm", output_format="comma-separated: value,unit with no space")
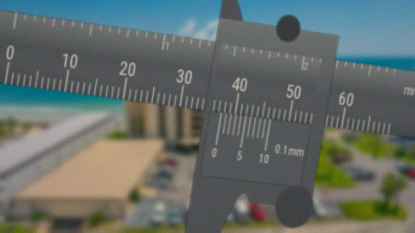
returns 37.5,mm
